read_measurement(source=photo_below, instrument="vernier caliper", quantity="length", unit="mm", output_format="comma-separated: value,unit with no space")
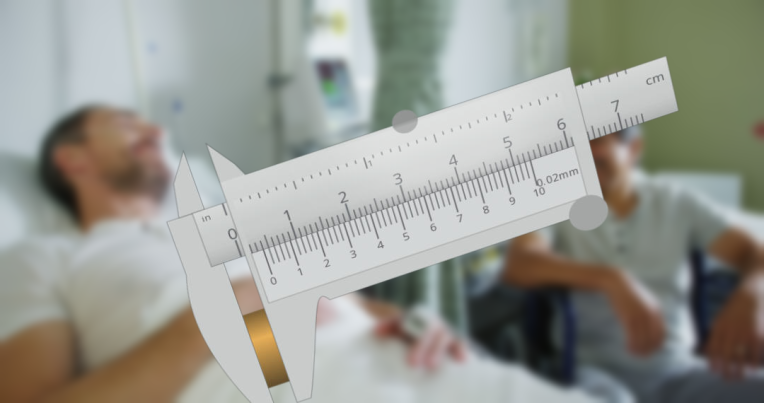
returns 4.0,mm
